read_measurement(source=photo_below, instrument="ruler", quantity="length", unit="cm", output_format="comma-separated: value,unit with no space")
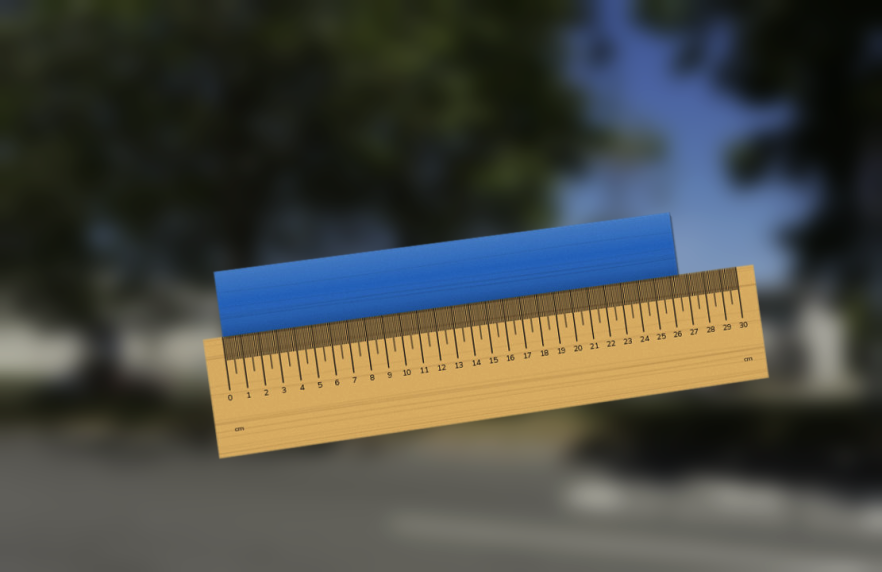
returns 26.5,cm
